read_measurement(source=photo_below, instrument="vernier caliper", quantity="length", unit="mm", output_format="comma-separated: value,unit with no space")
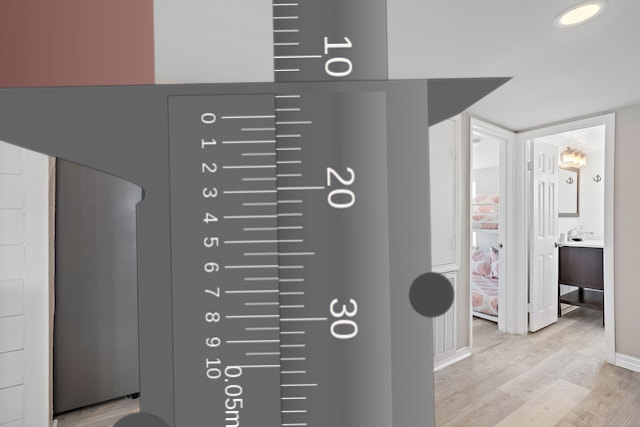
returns 14.5,mm
